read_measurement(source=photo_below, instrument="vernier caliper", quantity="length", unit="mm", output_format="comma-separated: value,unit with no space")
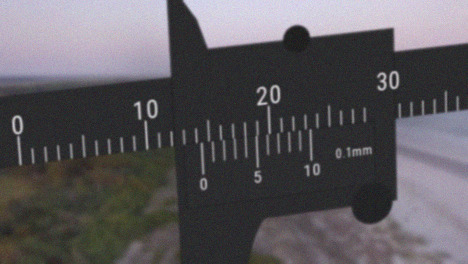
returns 14.4,mm
